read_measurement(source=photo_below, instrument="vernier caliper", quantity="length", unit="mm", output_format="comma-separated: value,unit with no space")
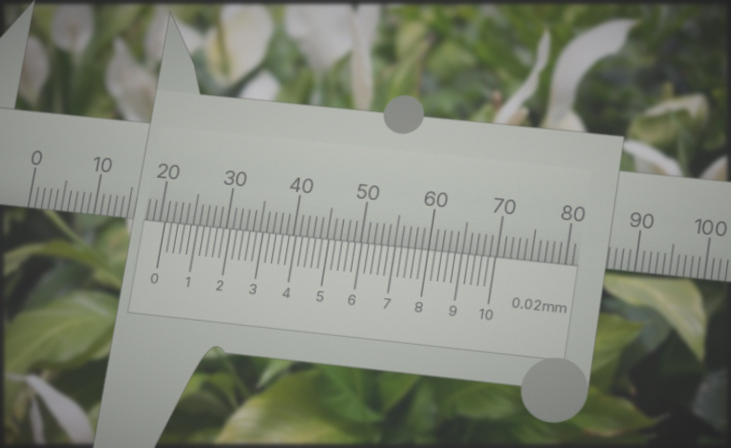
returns 20.8,mm
